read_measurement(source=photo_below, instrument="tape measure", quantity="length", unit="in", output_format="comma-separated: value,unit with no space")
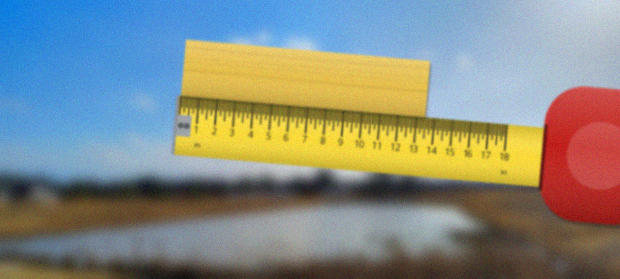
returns 13.5,in
